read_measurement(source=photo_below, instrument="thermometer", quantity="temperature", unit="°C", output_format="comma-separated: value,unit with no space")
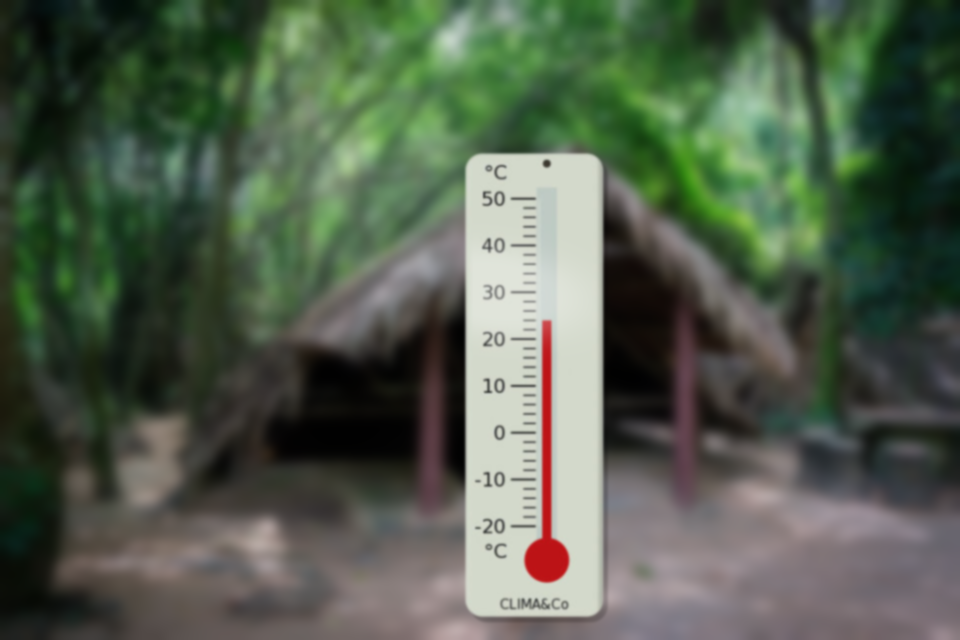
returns 24,°C
